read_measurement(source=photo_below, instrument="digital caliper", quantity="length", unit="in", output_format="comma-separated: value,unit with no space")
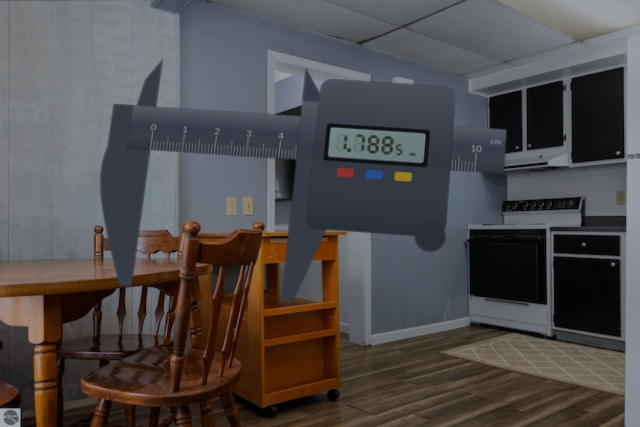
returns 1.7885,in
